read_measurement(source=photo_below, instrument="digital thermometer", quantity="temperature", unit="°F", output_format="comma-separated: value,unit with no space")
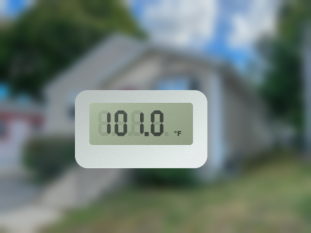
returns 101.0,°F
